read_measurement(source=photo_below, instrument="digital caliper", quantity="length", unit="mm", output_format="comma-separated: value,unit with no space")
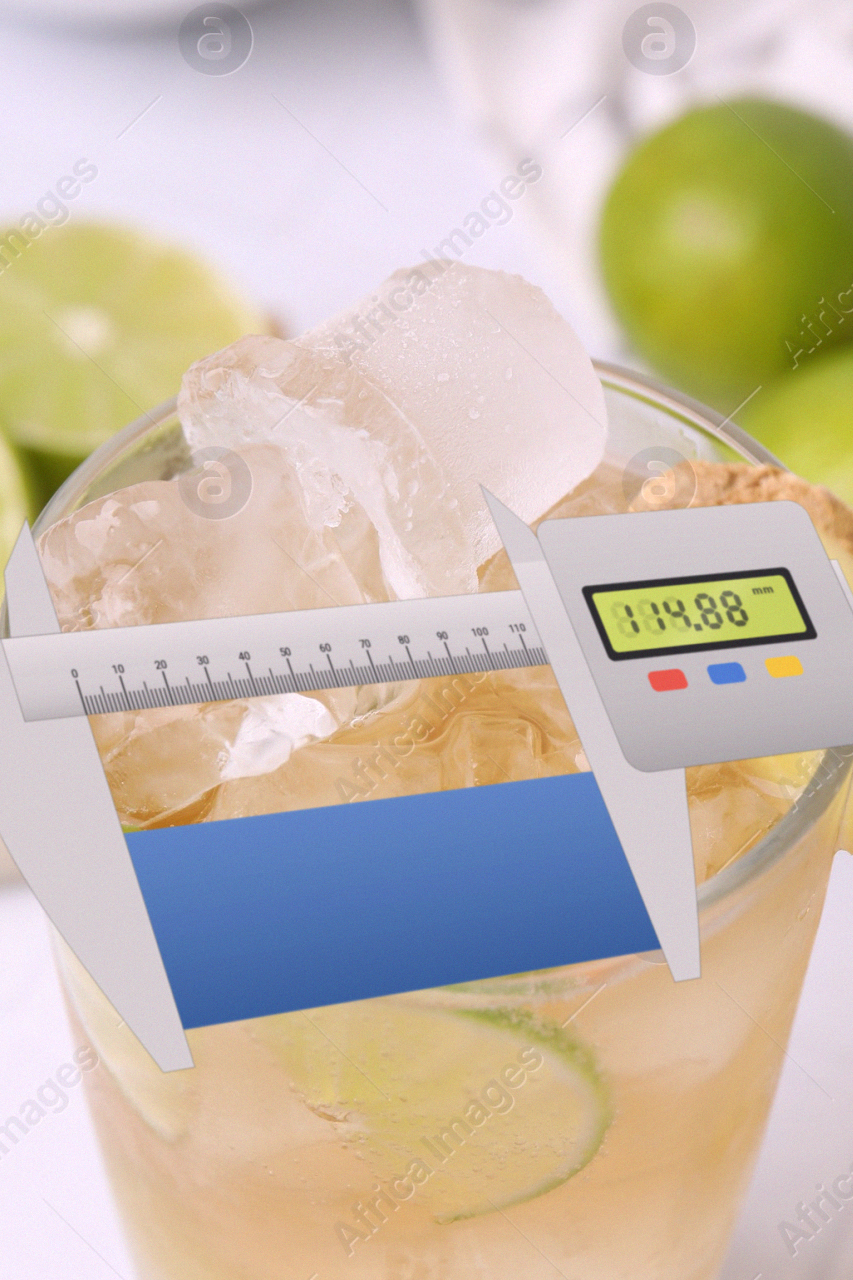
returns 114.88,mm
